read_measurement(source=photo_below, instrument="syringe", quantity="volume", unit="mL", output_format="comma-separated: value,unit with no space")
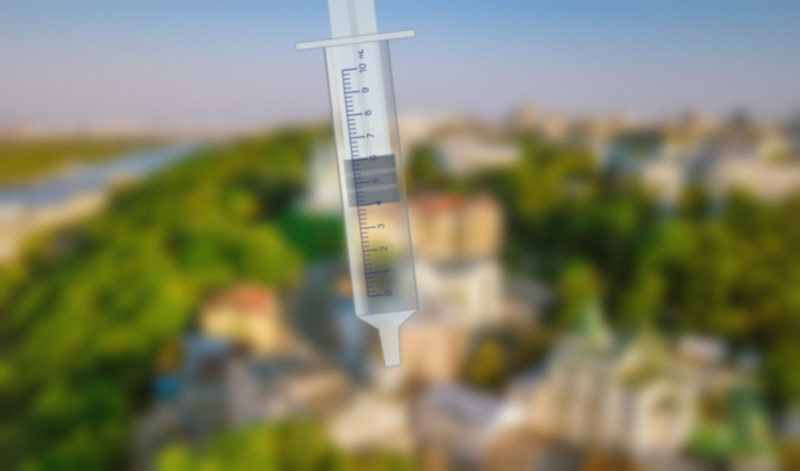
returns 4,mL
